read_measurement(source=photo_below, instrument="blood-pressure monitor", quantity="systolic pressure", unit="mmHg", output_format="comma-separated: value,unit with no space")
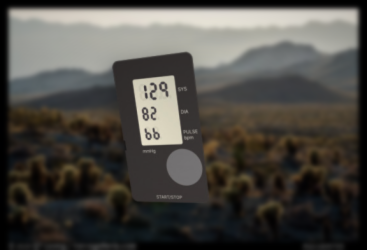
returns 129,mmHg
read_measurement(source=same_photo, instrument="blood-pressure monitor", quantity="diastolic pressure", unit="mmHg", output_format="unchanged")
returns 82,mmHg
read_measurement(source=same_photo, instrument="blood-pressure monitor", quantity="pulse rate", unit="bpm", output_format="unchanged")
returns 66,bpm
